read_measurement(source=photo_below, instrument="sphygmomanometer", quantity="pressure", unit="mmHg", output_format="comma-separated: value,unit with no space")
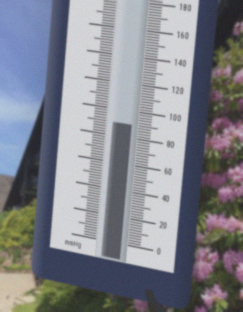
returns 90,mmHg
